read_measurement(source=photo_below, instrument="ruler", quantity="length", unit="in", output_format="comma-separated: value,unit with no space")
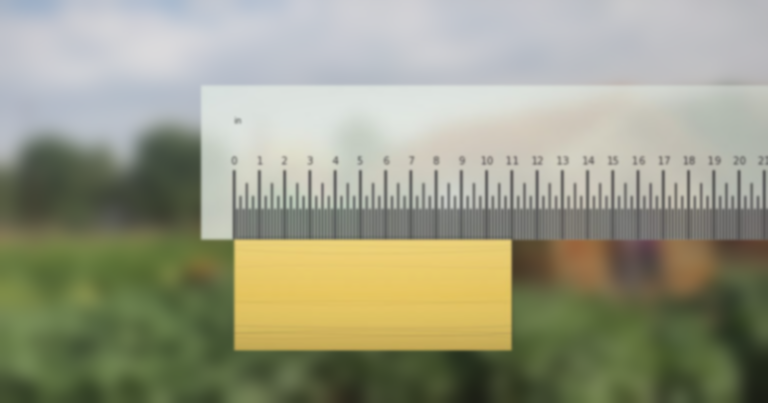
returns 11,in
